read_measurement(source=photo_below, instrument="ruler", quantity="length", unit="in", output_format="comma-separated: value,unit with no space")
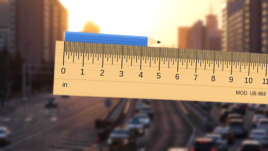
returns 5,in
